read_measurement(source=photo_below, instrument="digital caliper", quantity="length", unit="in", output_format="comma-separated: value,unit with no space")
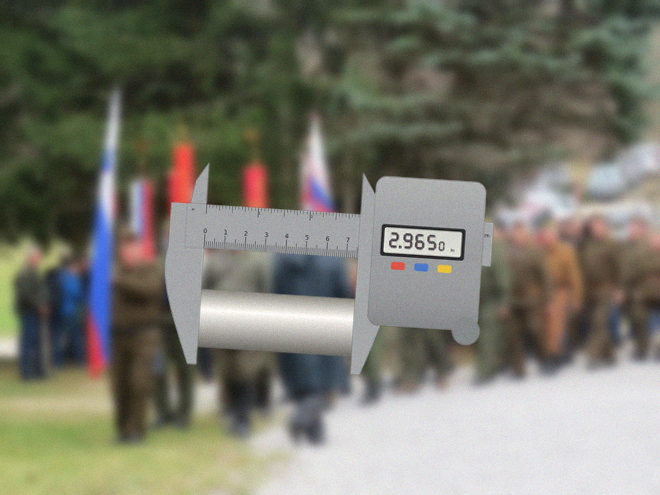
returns 2.9650,in
